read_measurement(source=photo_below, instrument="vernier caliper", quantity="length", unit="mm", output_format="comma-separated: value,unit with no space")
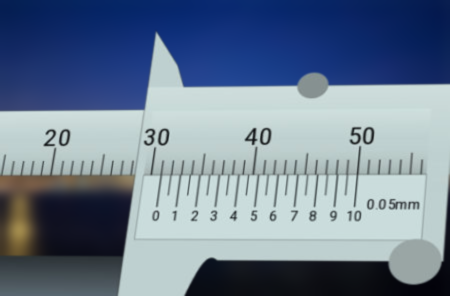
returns 31.0,mm
